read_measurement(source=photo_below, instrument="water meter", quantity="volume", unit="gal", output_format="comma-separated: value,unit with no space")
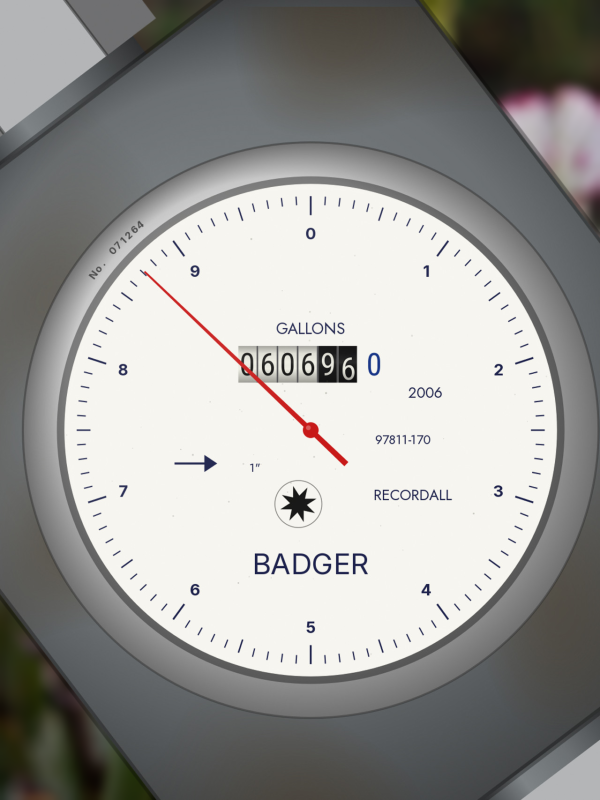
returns 606958.7,gal
